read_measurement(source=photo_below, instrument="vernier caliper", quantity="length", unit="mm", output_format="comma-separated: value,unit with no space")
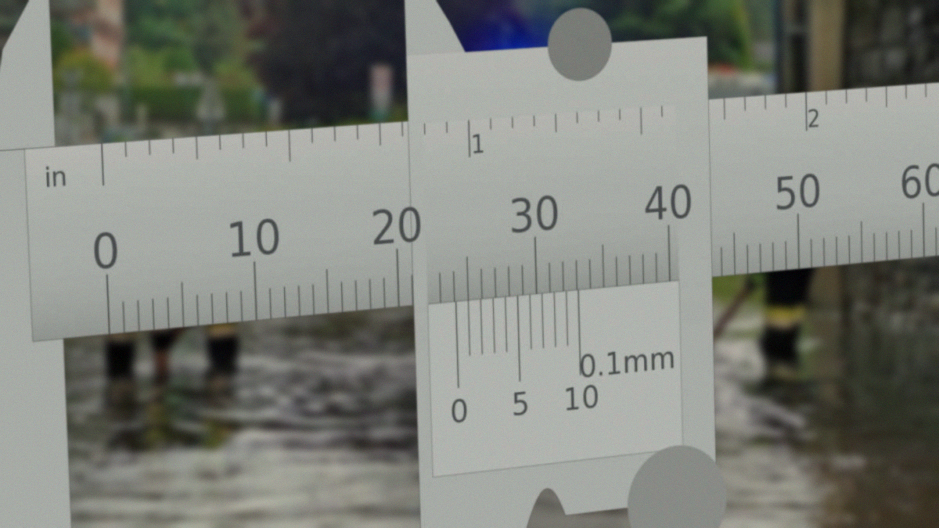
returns 24.1,mm
